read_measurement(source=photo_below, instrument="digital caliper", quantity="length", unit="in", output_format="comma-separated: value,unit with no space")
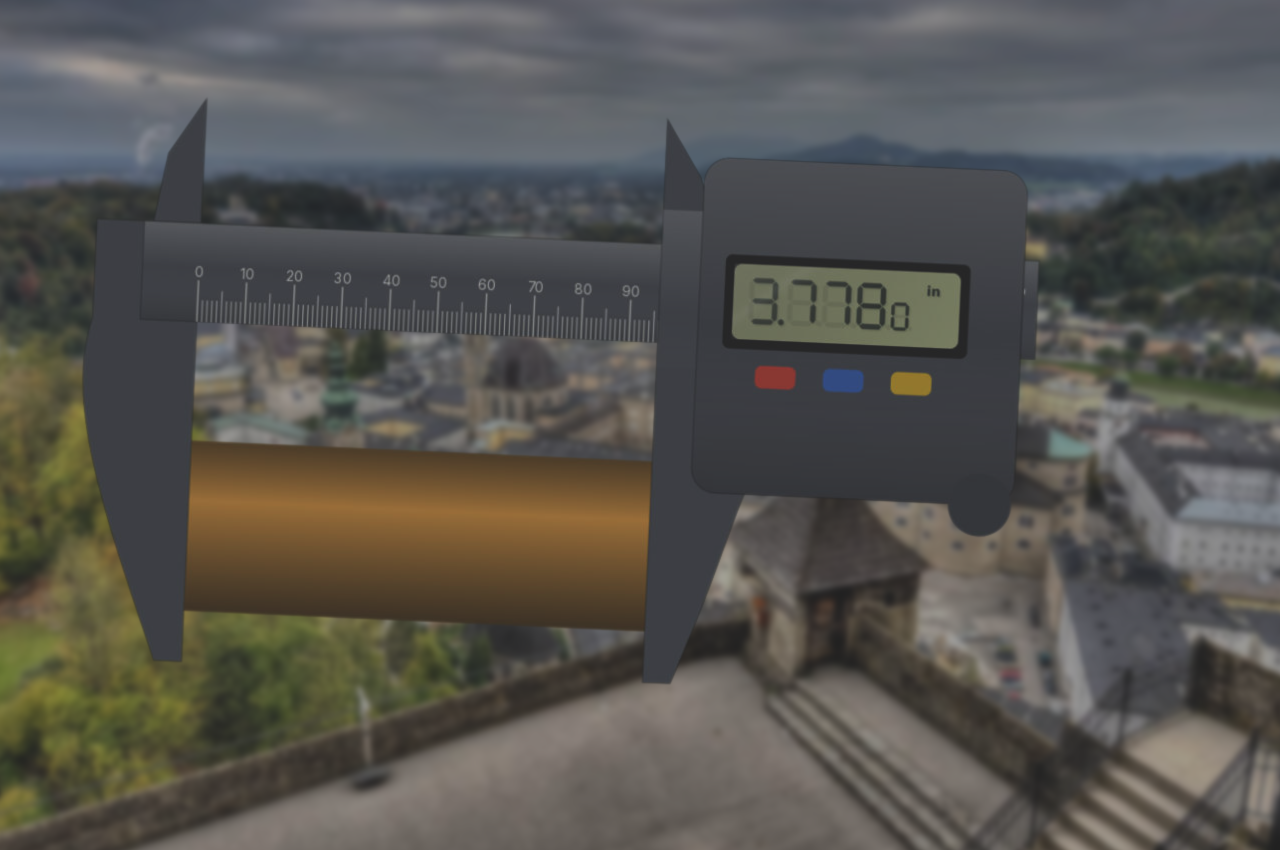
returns 3.7780,in
